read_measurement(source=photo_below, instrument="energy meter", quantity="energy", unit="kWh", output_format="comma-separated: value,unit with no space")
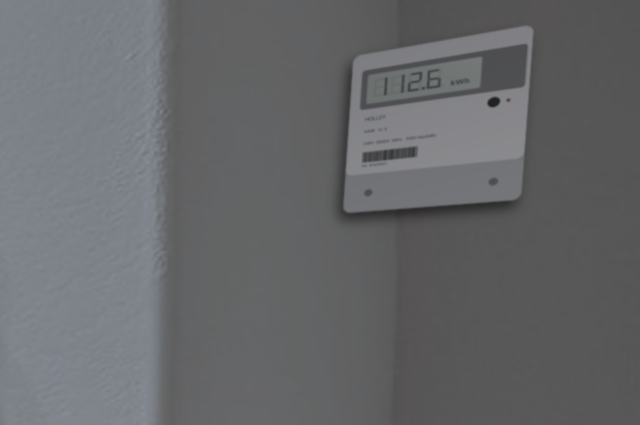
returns 112.6,kWh
